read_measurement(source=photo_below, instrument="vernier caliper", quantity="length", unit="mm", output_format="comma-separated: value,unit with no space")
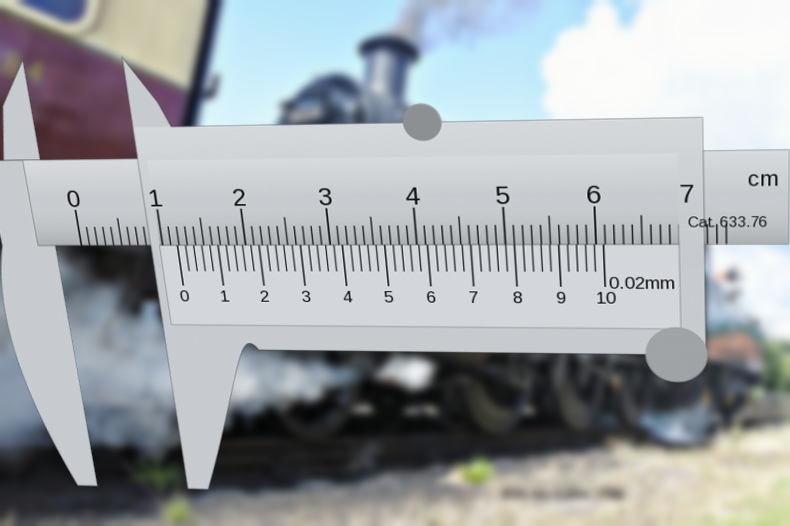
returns 11.8,mm
